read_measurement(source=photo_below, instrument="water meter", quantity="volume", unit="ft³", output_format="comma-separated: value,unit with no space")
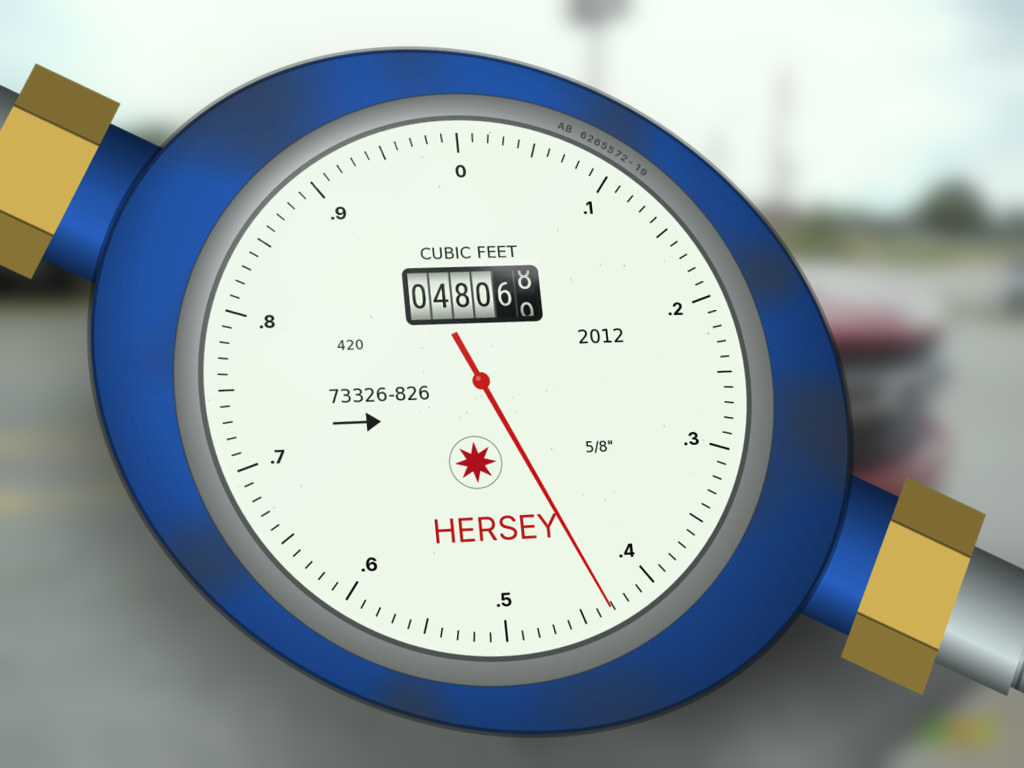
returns 48068.43,ft³
